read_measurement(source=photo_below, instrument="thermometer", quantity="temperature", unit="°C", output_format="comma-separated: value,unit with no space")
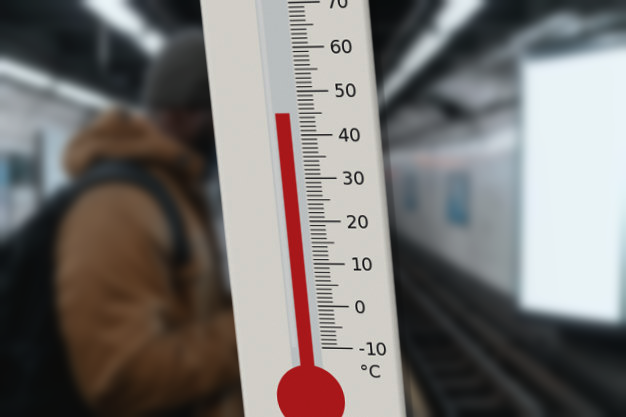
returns 45,°C
